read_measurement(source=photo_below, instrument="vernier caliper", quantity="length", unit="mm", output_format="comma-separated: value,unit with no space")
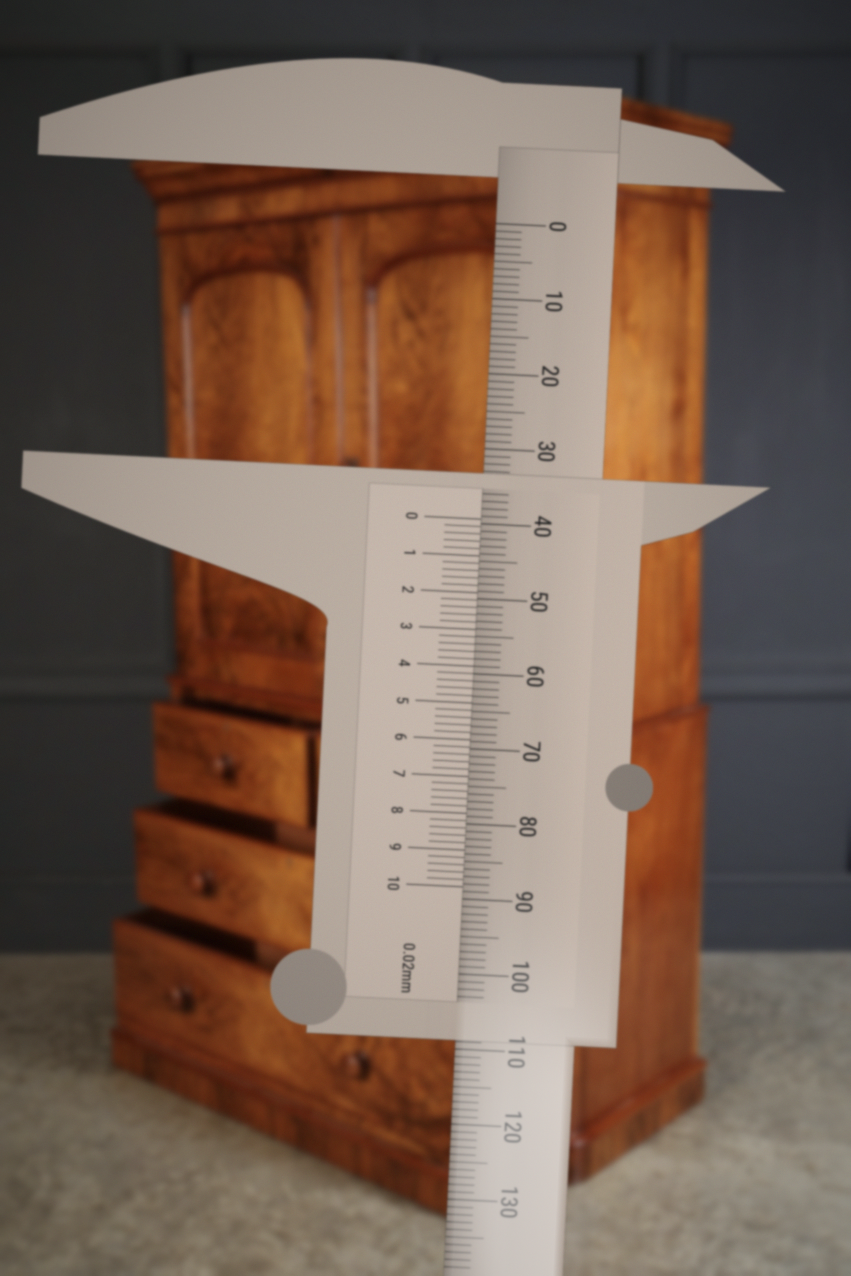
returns 39.4,mm
